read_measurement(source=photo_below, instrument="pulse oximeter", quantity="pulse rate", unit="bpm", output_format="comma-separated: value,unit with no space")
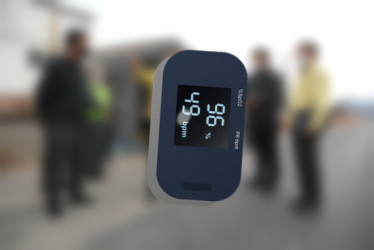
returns 49,bpm
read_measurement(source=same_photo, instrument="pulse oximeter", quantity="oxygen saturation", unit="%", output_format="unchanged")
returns 96,%
